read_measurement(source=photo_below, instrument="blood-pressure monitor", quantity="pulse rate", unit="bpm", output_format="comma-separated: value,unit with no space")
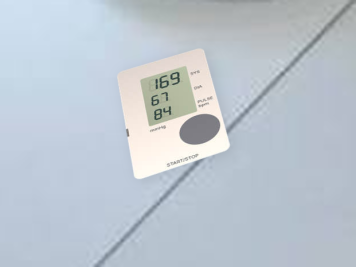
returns 84,bpm
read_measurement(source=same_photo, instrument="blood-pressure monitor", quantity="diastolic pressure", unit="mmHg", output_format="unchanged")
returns 67,mmHg
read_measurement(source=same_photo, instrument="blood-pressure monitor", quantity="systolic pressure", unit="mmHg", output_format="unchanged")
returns 169,mmHg
